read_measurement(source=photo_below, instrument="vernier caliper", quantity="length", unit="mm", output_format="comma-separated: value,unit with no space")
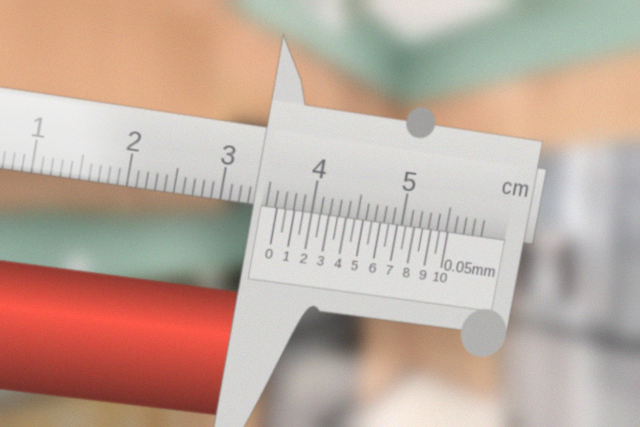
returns 36.2,mm
